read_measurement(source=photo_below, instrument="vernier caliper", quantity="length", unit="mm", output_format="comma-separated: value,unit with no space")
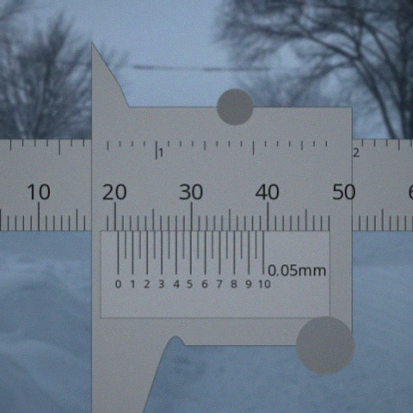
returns 20.4,mm
